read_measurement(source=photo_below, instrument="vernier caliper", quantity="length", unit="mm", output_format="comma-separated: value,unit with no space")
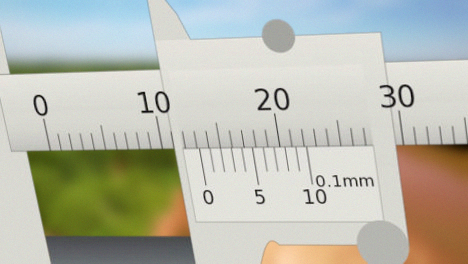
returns 13.2,mm
